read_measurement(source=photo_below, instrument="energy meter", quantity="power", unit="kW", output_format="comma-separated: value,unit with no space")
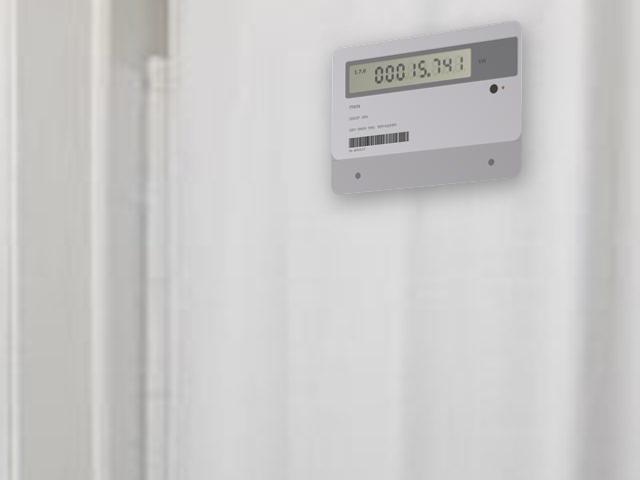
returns 15.741,kW
